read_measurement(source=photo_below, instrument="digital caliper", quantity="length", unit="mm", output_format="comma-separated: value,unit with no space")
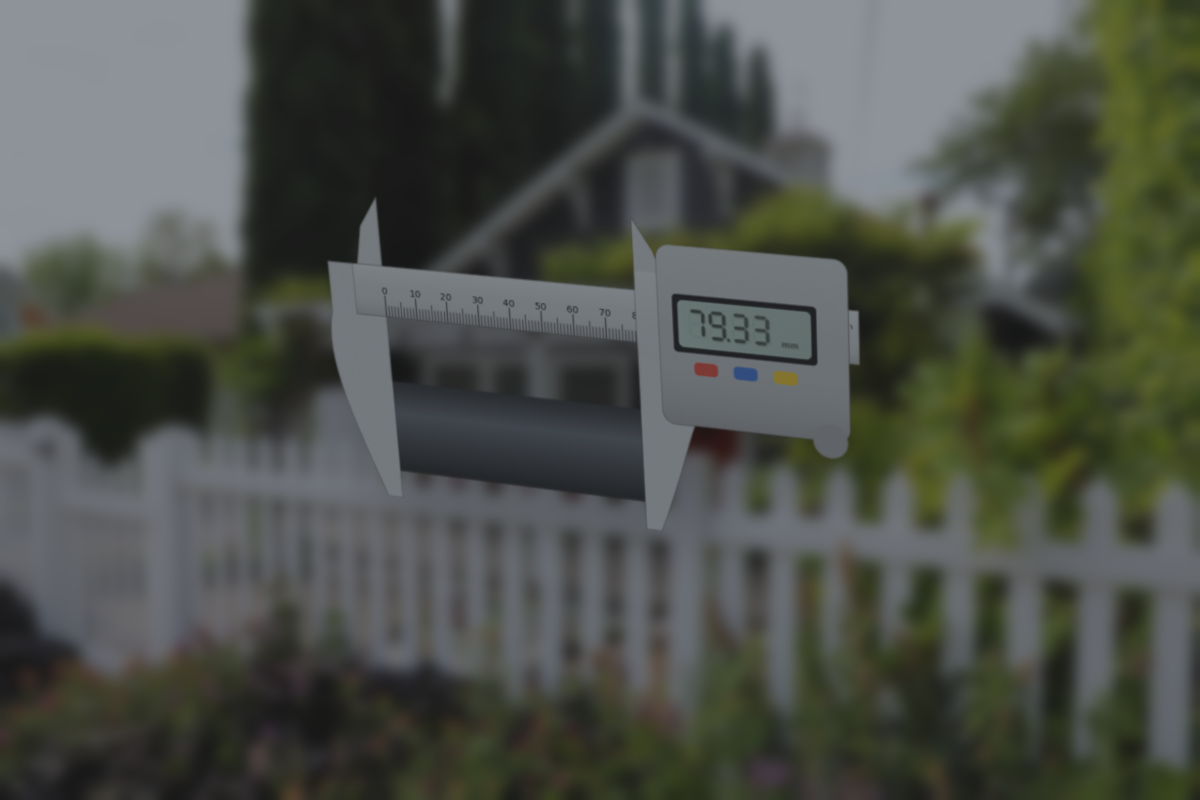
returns 79.33,mm
